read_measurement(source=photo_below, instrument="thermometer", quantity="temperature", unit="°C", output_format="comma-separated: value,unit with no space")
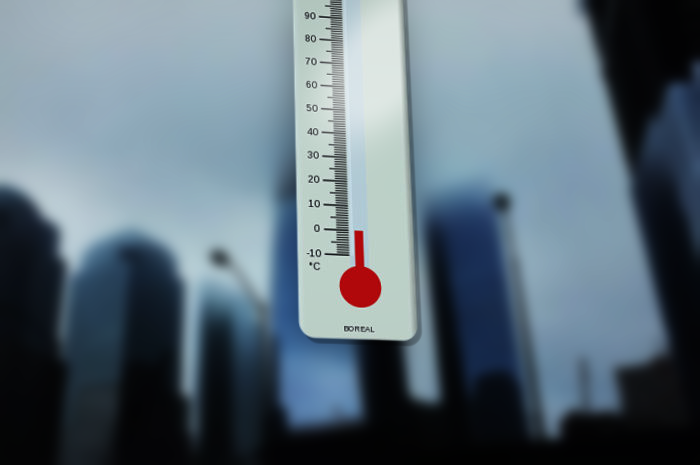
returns 0,°C
